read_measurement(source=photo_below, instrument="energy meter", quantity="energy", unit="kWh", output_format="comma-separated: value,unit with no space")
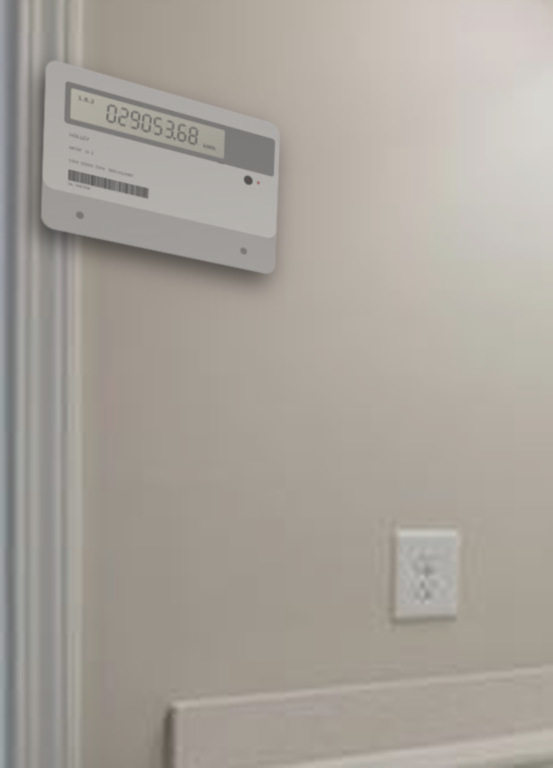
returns 29053.68,kWh
